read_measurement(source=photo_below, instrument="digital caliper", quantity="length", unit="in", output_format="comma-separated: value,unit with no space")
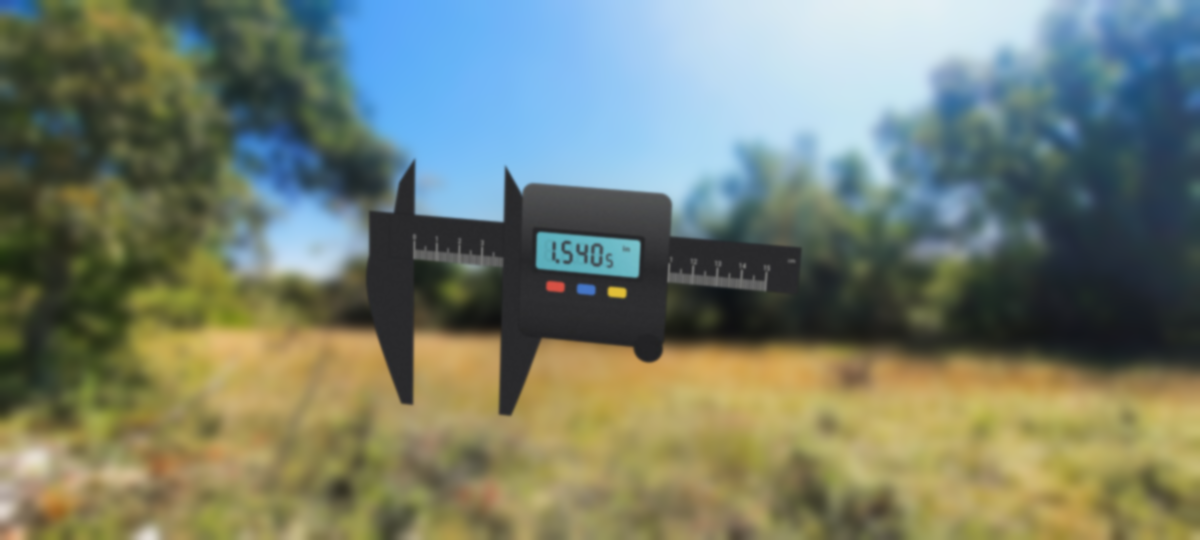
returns 1.5405,in
